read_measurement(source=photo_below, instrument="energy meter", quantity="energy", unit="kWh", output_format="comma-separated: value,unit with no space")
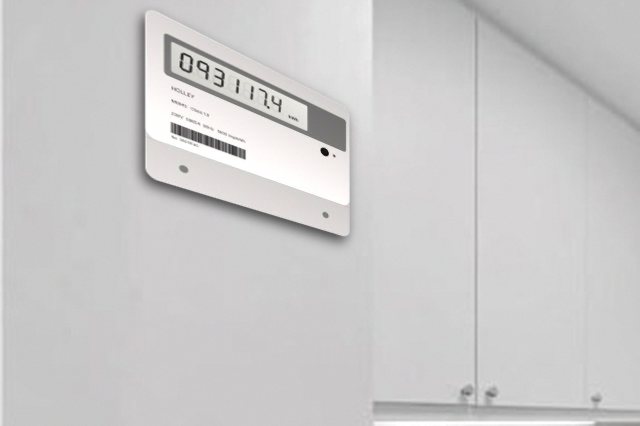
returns 93117.4,kWh
